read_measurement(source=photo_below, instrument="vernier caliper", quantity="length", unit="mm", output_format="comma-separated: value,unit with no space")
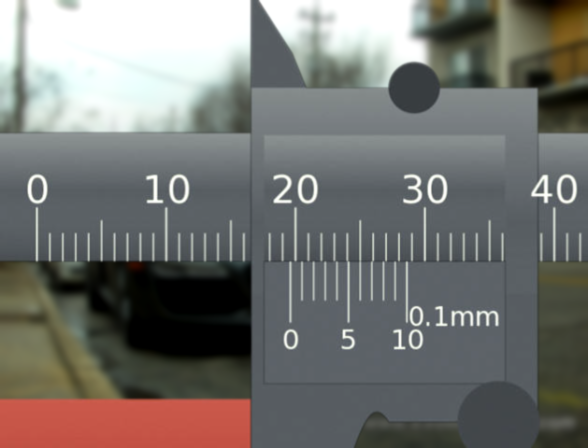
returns 19.6,mm
